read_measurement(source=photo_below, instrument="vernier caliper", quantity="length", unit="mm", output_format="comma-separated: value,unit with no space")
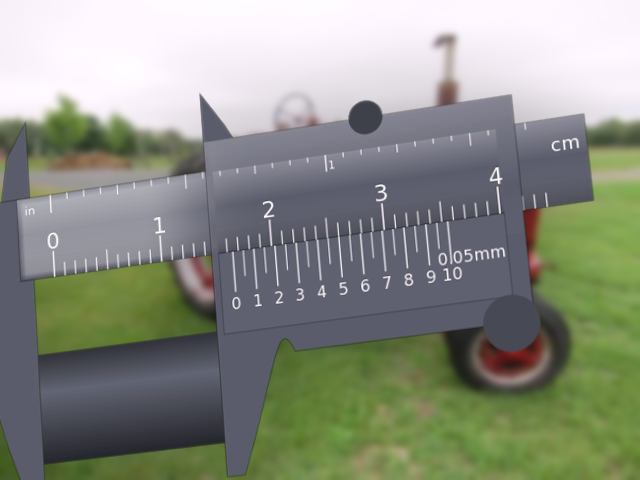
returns 16.5,mm
